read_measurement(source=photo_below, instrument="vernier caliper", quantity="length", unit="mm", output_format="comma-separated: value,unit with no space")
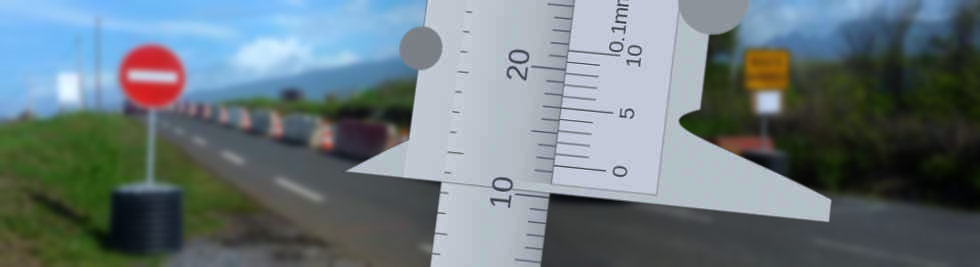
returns 12.5,mm
